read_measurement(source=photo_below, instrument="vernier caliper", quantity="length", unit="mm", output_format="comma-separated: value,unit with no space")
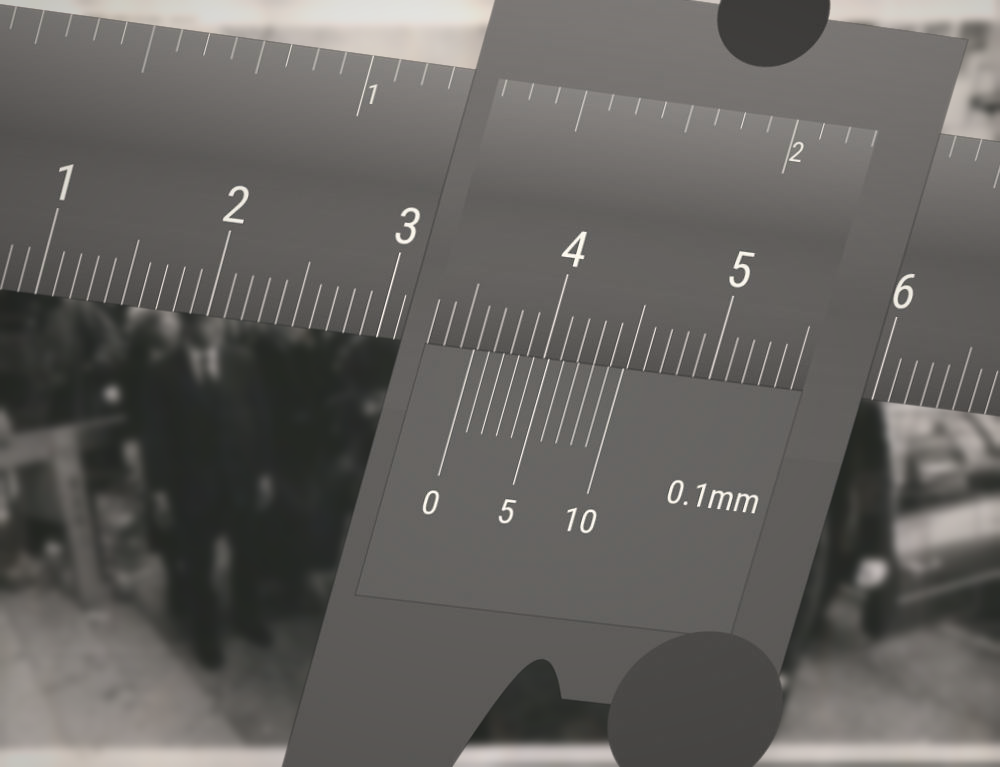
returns 35.8,mm
